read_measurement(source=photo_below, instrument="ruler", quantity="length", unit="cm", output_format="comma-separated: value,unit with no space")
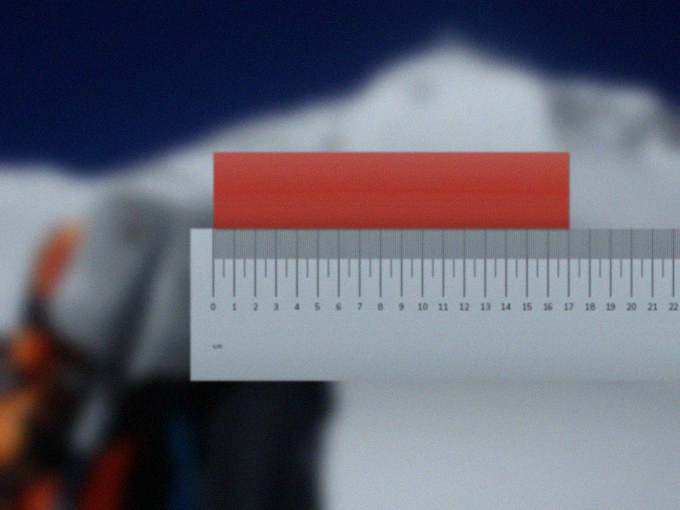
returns 17,cm
